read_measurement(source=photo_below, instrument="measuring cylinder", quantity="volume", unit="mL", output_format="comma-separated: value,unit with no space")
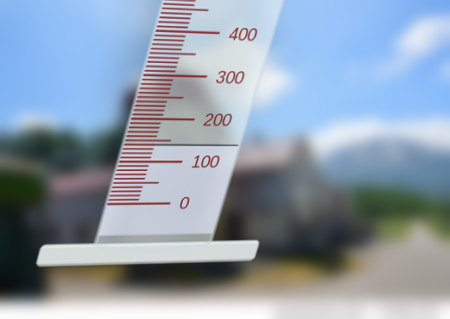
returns 140,mL
